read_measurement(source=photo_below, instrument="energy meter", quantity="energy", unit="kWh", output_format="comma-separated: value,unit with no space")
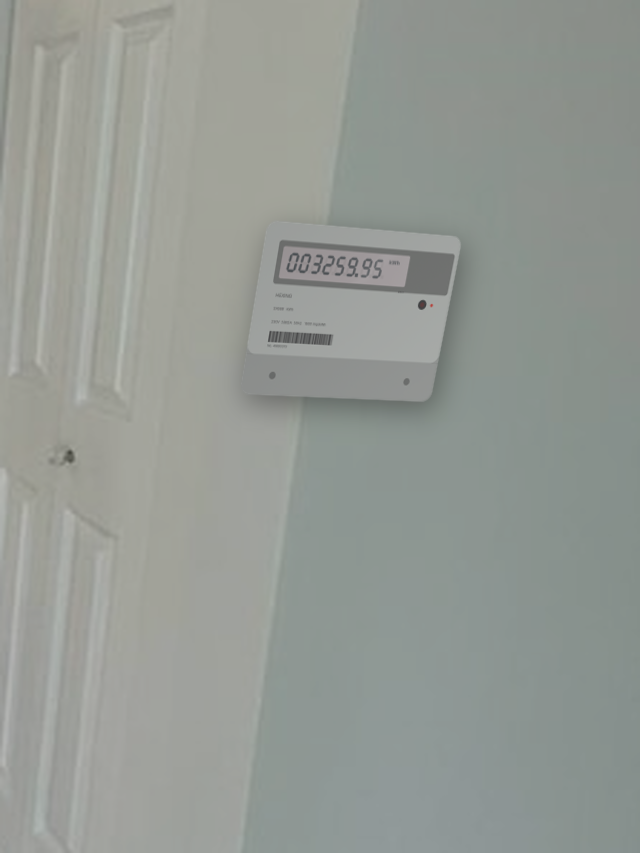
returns 3259.95,kWh
